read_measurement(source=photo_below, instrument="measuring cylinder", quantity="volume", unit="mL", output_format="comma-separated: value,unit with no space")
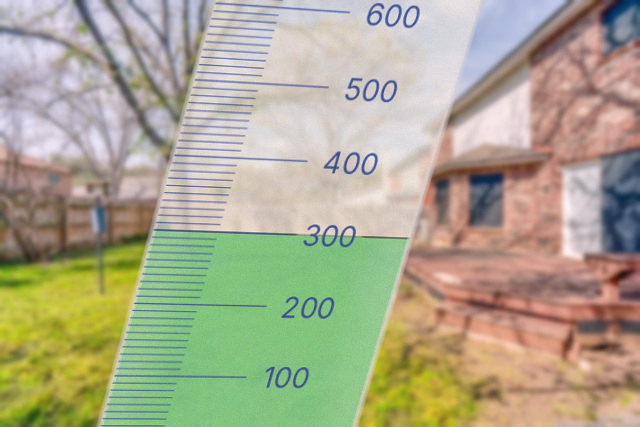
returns 300,mL
